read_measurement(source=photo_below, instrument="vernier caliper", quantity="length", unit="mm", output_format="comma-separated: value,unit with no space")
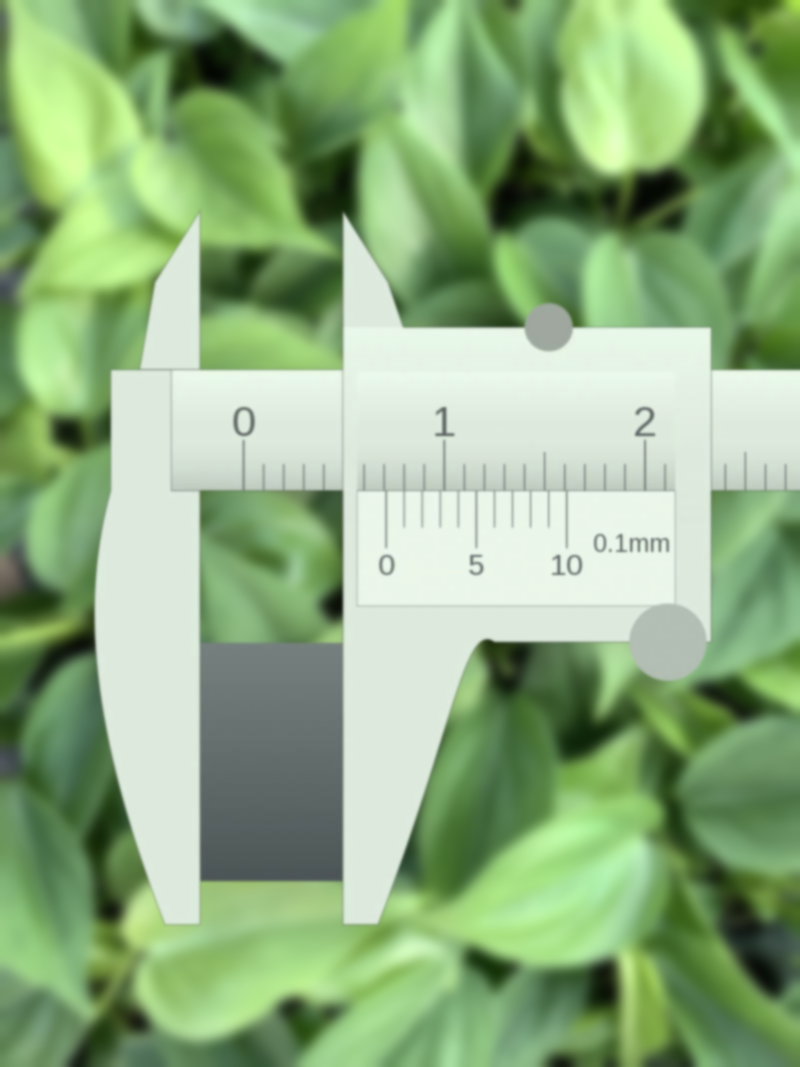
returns 7.1,mm
